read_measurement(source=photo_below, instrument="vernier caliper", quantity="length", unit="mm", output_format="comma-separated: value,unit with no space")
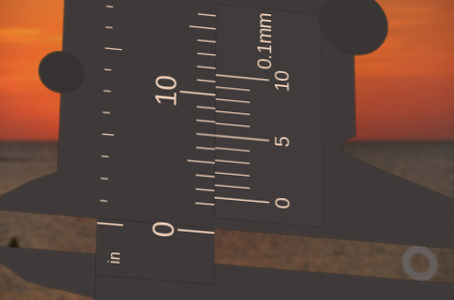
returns 2.5,mm
